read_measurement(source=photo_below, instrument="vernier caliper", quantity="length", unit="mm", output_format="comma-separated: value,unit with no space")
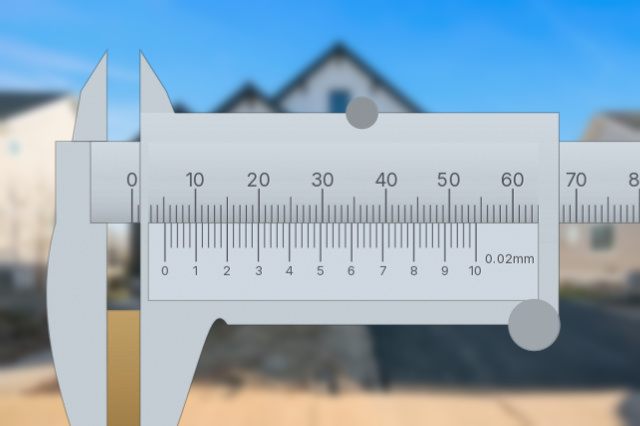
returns 5.2,mm
